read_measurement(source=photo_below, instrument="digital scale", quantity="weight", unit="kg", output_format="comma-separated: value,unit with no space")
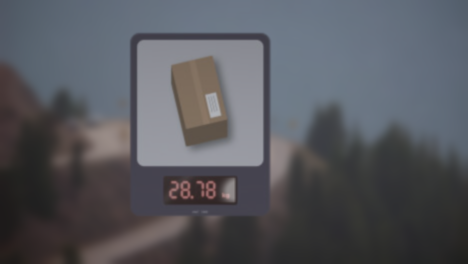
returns 28.78,kg
